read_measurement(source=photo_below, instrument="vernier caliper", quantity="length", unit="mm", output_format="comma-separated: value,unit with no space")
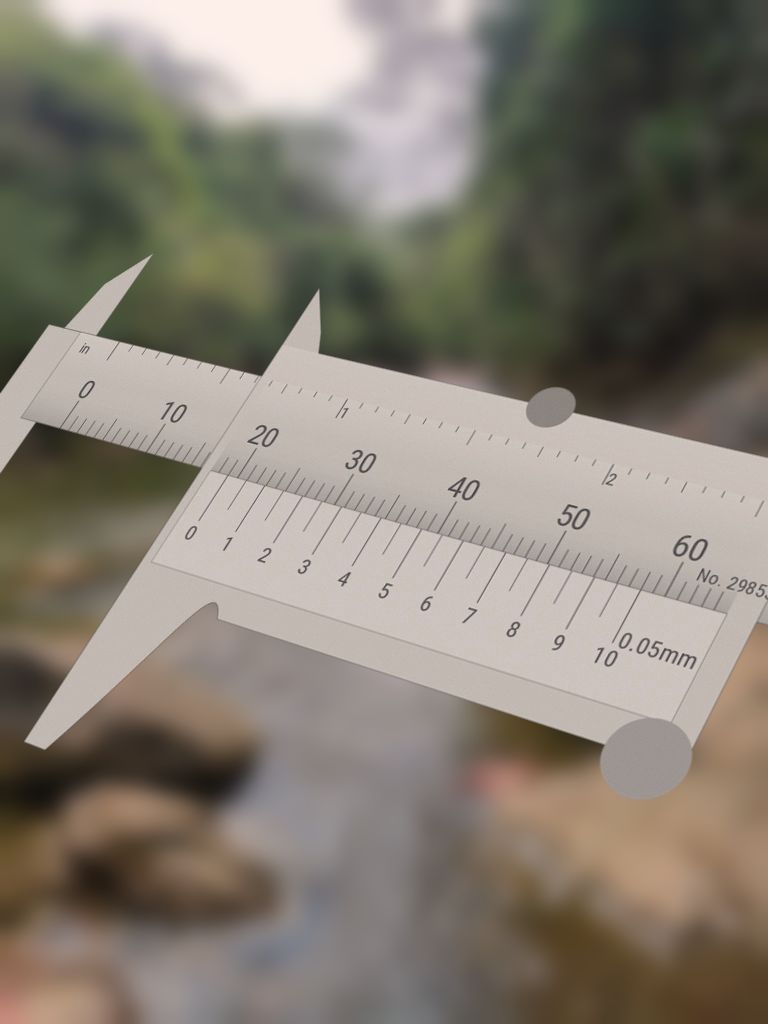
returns 19.0,mm
